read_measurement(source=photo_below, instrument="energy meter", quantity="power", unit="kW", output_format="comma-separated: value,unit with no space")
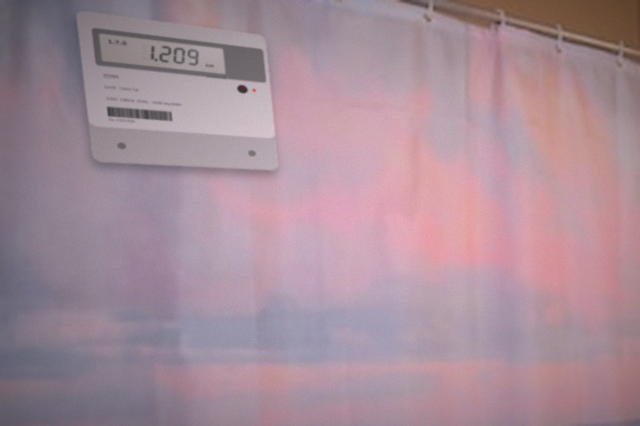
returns 1.209,kW
